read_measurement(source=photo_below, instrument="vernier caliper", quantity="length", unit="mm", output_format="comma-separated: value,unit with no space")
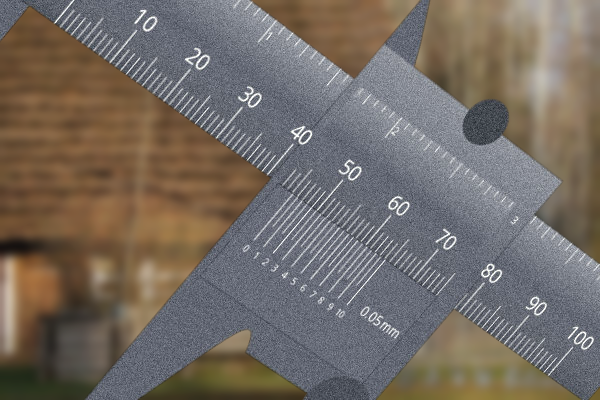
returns 45.2,mm
